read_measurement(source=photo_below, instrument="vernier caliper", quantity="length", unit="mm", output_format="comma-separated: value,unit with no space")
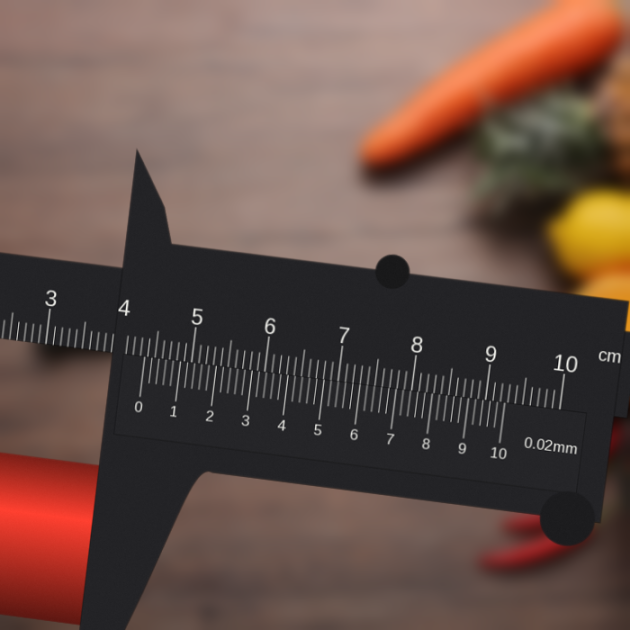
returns 43.6,mm
